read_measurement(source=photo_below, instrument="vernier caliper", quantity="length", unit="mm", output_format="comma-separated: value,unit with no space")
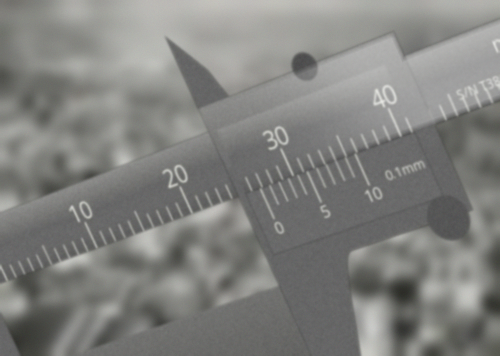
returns 26.8,mm
